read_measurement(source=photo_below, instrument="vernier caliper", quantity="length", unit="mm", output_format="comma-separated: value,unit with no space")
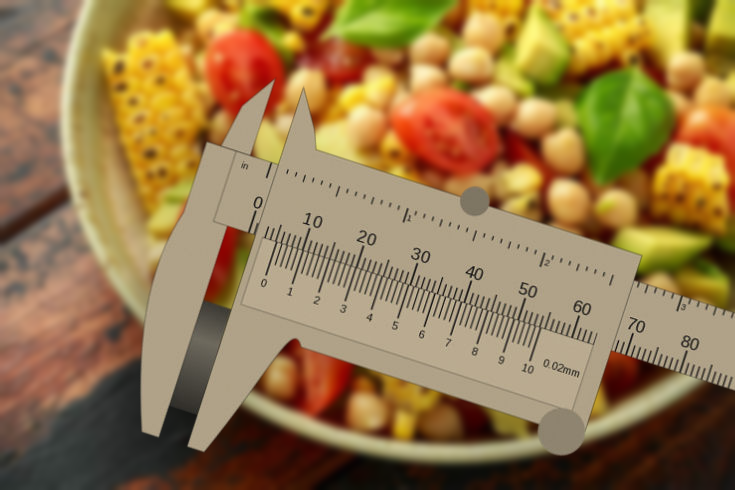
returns 5.2,mm
